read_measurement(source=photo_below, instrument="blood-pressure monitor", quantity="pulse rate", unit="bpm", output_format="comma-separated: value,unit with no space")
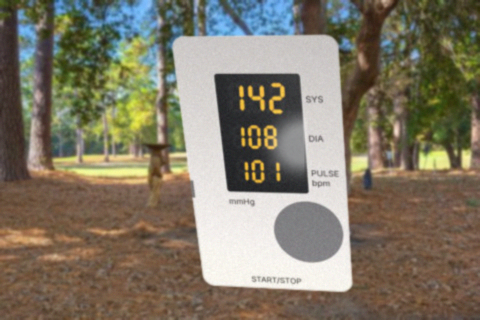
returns 101,bpm
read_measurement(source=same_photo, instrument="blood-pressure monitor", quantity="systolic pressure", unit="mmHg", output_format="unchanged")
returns 142,mmHg
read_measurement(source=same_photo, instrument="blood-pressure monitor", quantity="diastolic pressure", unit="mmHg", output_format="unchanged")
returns 108,mmHg
